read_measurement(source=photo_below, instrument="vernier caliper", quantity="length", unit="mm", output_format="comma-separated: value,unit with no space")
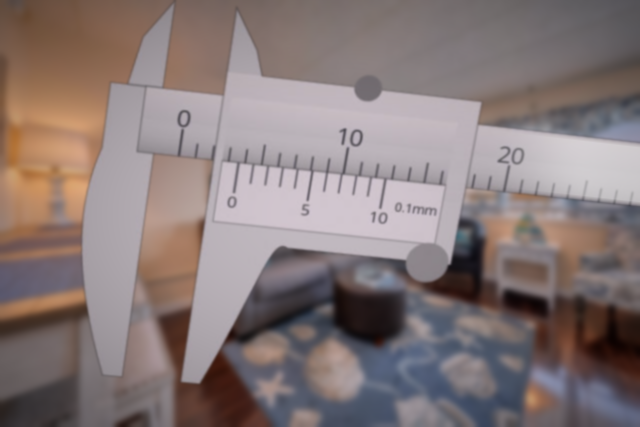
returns 3.6,mm
